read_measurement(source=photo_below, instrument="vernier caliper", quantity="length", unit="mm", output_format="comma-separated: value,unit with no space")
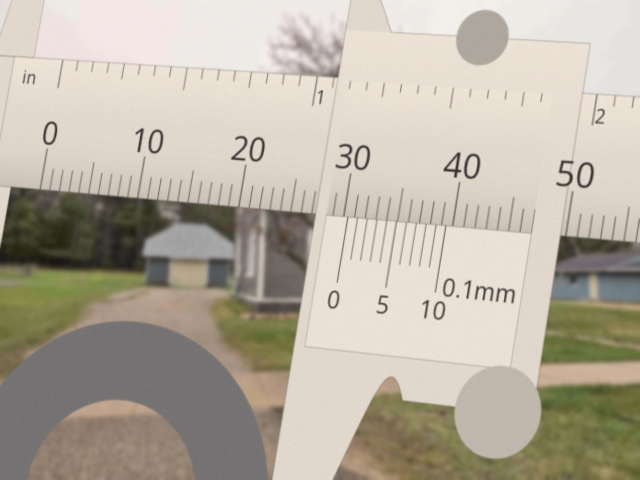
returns 30.4,mm
